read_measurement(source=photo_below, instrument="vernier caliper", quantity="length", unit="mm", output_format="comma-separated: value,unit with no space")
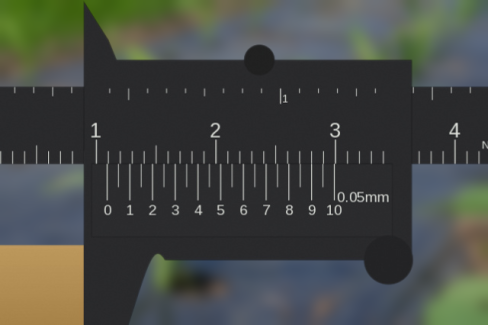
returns 10.9,mm
